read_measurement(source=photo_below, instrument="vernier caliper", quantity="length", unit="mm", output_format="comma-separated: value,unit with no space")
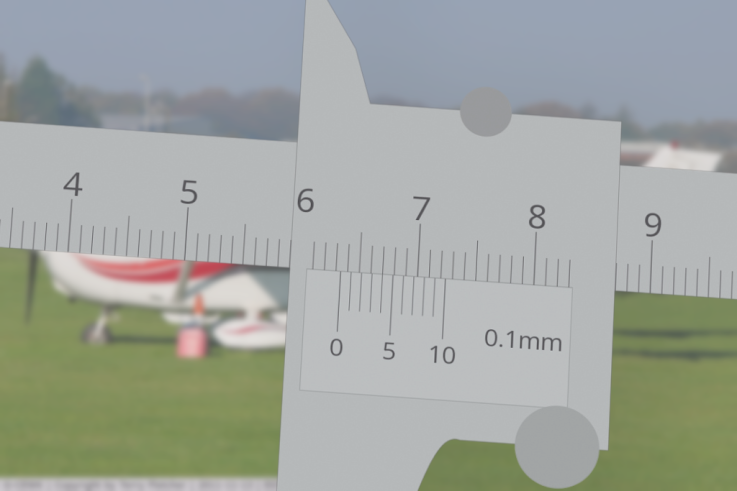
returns 63.4,mm
